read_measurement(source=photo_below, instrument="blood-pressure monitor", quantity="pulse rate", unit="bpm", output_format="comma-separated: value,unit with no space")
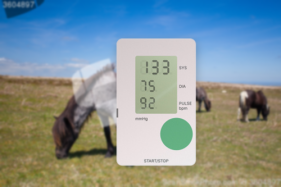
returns 92,bpm
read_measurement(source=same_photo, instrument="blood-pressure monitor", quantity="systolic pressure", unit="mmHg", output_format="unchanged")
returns 133,mmHg
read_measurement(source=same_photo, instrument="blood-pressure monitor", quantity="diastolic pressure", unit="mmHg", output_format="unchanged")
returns 75,mmHg
